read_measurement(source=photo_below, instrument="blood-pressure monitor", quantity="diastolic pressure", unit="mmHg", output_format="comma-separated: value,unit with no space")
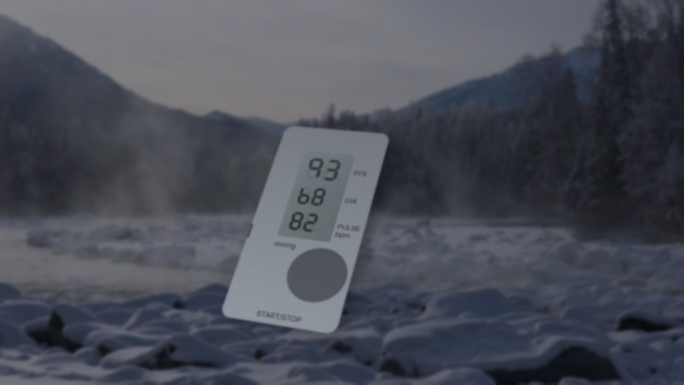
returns 68,mmHg
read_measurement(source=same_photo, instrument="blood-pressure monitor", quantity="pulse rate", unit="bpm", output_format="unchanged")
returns 82,bpm
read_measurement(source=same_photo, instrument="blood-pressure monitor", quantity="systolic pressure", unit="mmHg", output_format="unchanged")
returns 93,mmHg
